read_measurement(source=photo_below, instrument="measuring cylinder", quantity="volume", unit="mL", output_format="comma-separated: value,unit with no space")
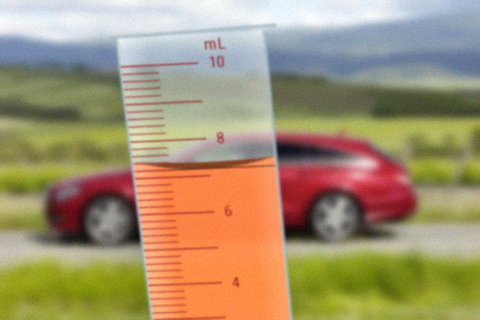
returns 7.2,mL
